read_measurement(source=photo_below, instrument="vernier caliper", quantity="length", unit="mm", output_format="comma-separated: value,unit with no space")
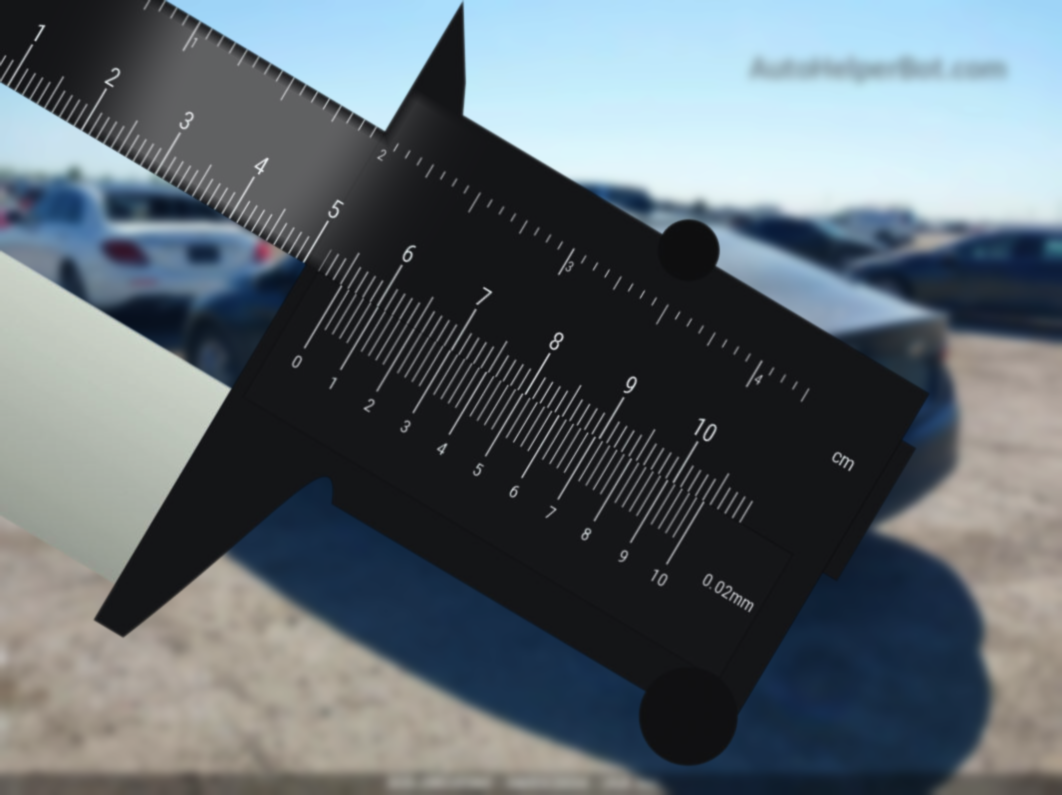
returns 55.2,mm
